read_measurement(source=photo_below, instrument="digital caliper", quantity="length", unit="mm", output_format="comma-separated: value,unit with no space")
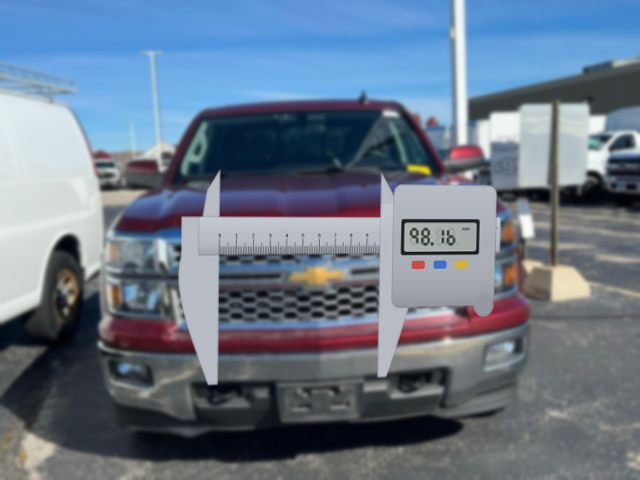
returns 98.16,mm
